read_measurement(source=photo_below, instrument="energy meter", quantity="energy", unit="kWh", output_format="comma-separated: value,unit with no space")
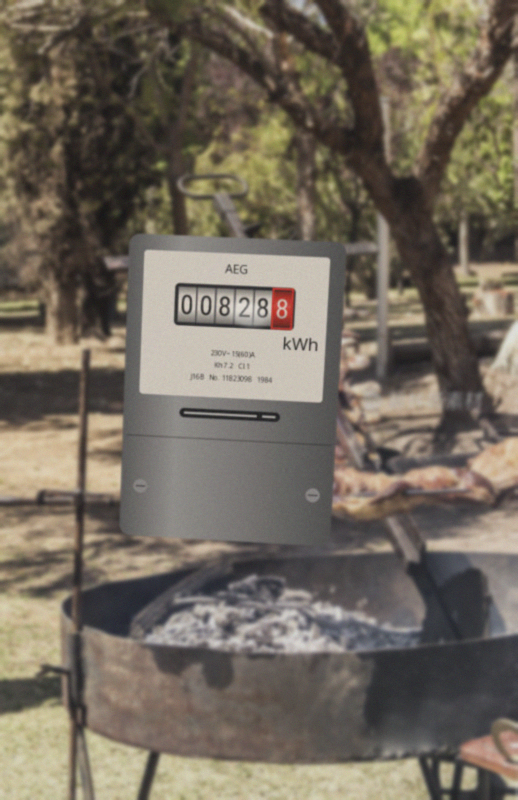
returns 828.8,kWh
